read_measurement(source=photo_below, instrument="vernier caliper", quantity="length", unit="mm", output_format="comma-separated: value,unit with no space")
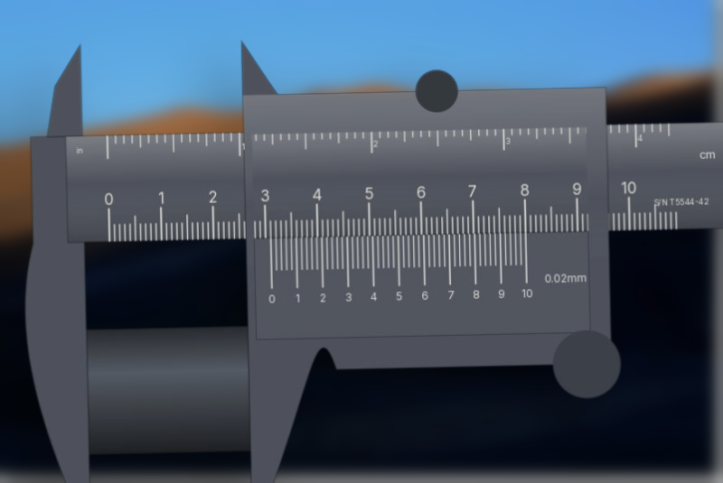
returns 31.0,mm
